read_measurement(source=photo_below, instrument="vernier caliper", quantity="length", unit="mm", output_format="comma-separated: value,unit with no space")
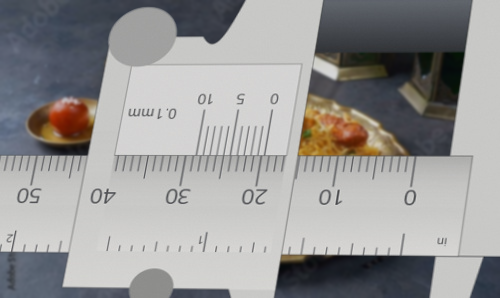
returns 19.6,mm
